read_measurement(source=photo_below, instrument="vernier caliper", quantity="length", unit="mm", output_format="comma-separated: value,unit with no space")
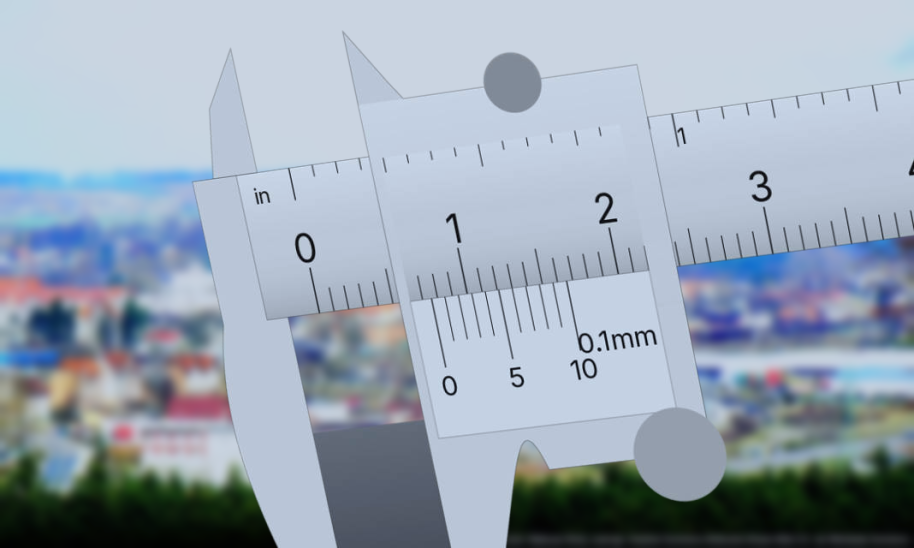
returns 7.6,mm
